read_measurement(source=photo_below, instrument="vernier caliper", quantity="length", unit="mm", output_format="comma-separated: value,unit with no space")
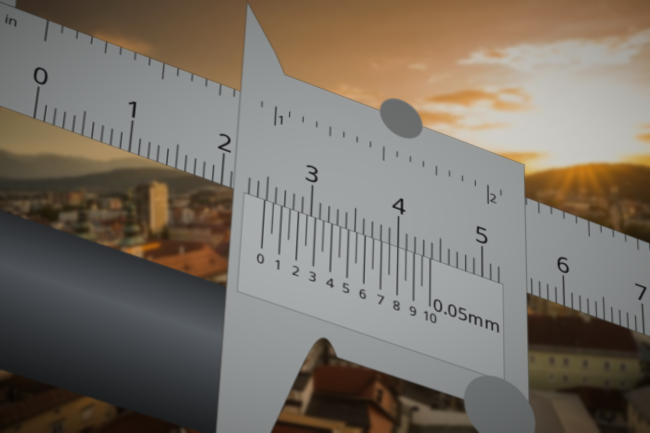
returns 24.8,mm
